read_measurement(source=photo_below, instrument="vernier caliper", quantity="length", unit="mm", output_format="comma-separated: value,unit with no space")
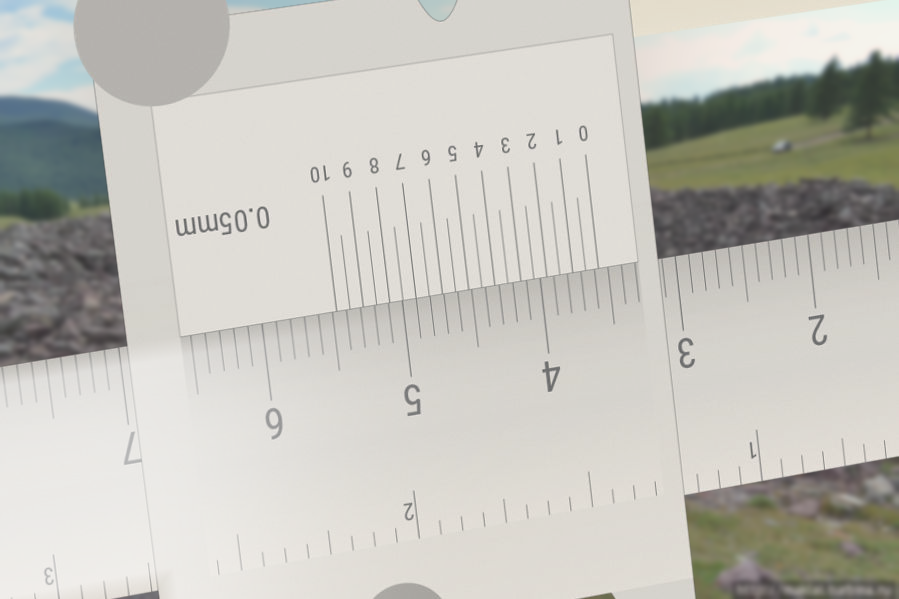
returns 35.7,mm
